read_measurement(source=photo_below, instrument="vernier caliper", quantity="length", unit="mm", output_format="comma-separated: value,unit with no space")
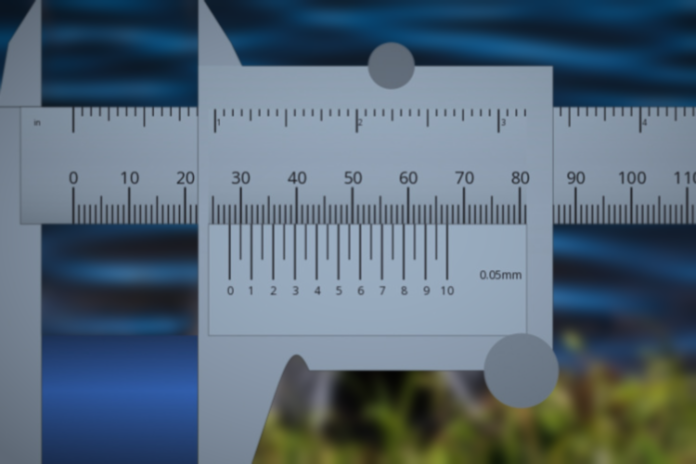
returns 28.0,mm
